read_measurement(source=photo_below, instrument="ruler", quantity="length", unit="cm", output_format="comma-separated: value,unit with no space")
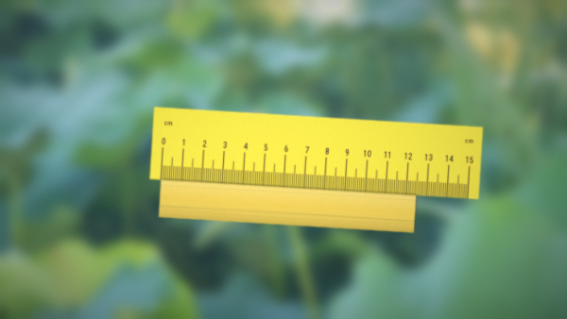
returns 12.5,cm
